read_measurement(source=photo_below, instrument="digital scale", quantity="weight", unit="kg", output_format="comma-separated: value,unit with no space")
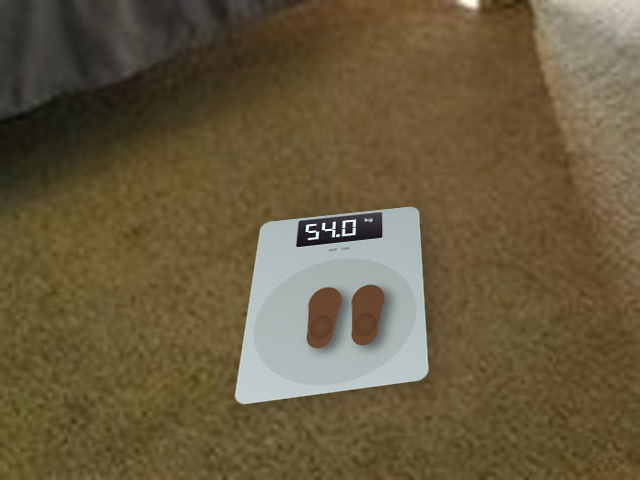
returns 54.0,kg
